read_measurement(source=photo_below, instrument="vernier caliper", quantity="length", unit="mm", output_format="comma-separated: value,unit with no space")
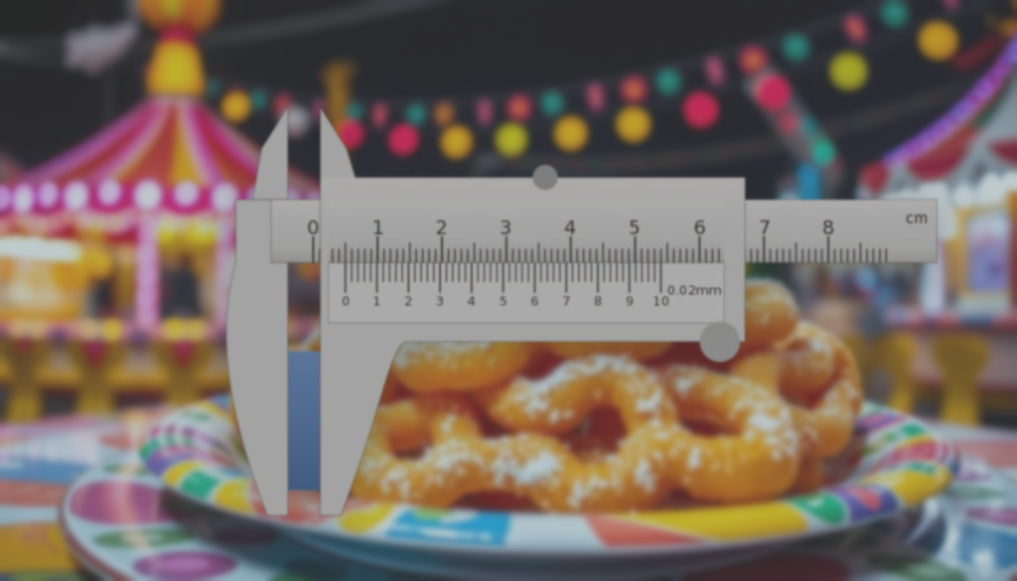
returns 5.0,mm
